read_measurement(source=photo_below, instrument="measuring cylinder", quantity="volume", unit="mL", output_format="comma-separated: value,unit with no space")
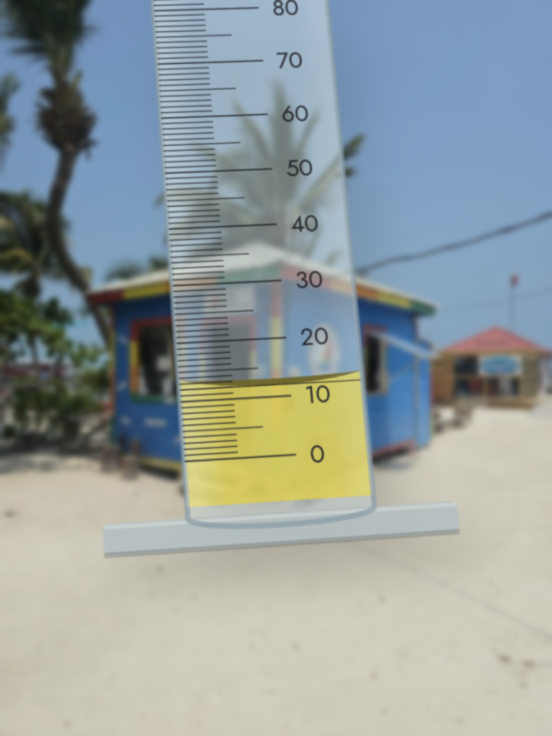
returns 12,mL
